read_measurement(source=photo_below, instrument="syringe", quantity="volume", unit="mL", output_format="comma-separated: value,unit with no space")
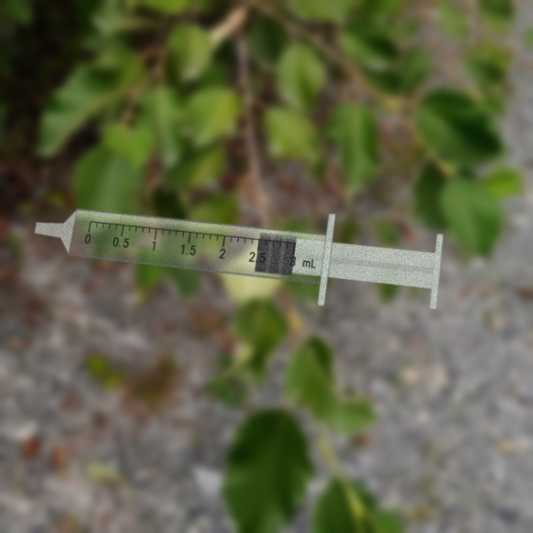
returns 2.5,mL
